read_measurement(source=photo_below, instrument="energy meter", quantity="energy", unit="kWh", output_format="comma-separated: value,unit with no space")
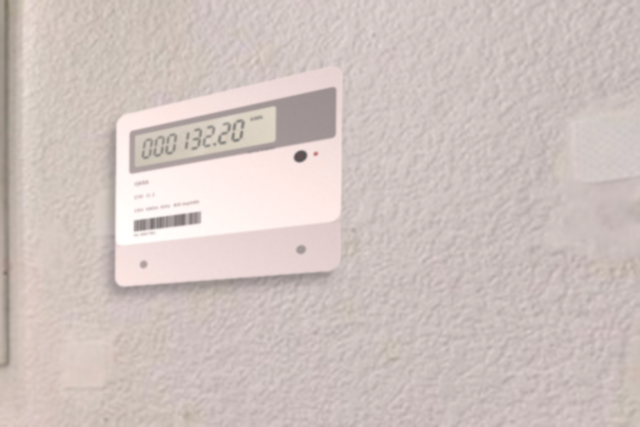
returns 132.20,kWh
